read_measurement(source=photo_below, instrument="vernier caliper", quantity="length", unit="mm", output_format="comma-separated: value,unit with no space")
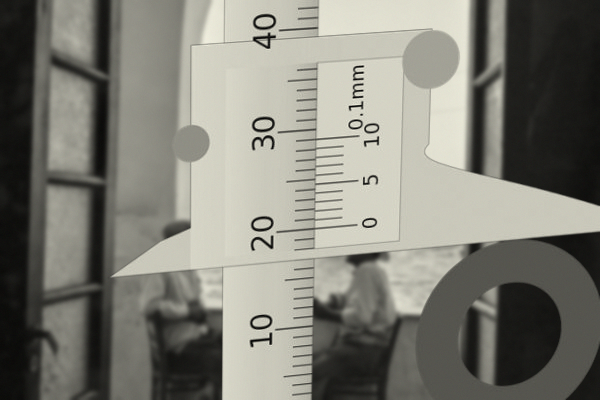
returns 20.0,mm
